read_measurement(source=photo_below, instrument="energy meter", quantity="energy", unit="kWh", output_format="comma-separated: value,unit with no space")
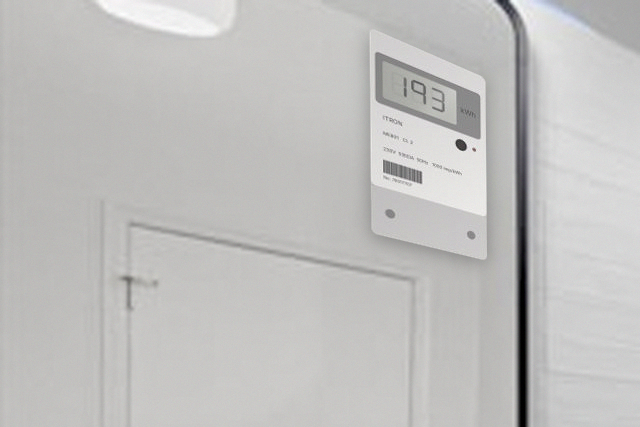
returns 193,kWh
